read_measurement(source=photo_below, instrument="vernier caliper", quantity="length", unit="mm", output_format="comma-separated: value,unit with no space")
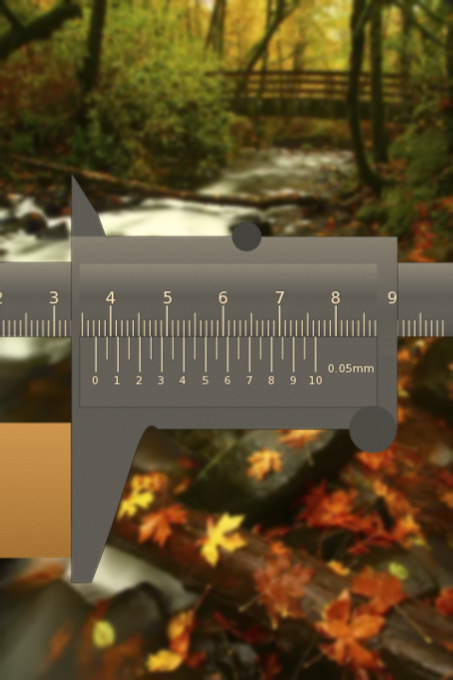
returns 37.4,mm
